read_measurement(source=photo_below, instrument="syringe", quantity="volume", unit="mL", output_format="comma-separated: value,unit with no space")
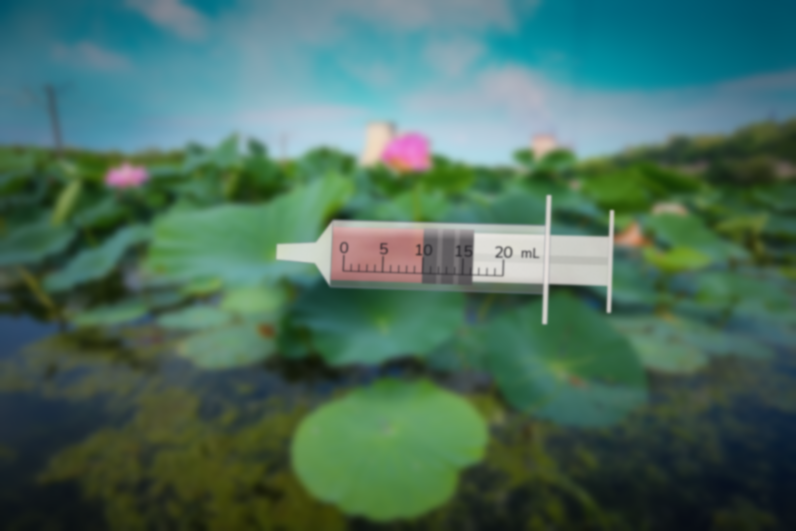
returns 10,mL
